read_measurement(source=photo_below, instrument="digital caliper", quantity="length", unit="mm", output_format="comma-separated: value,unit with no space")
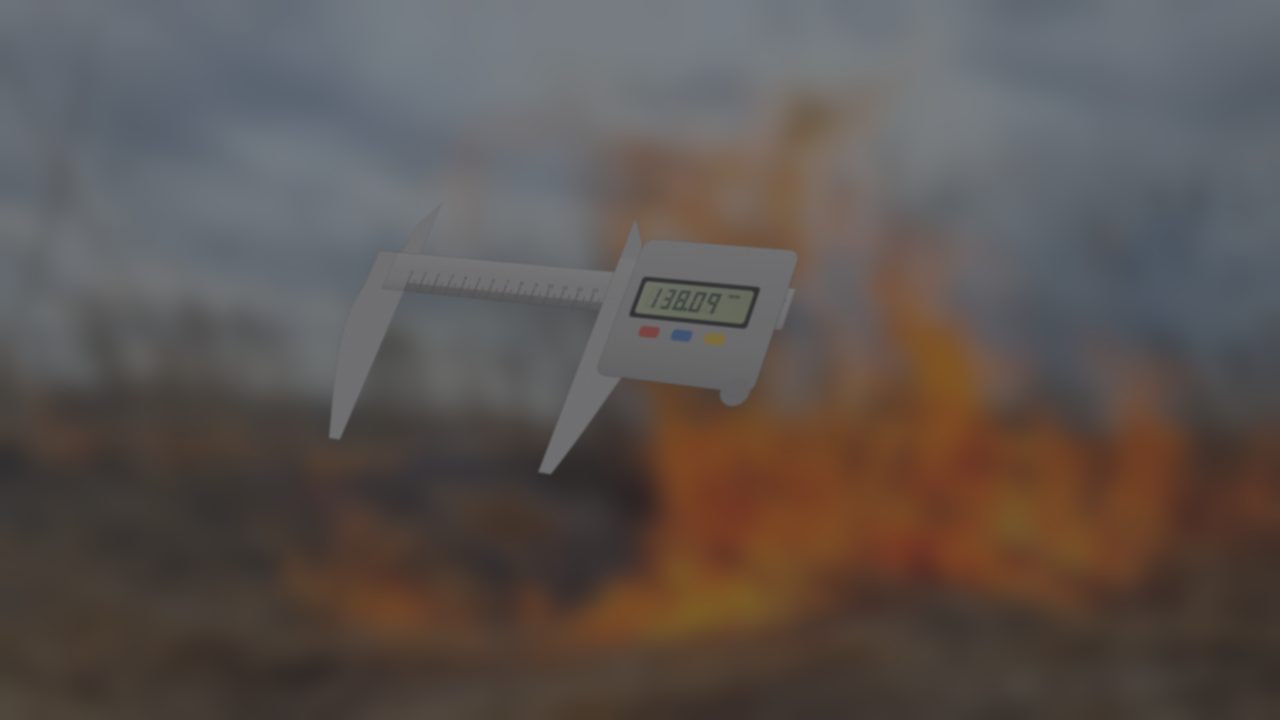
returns 138.09,mm
